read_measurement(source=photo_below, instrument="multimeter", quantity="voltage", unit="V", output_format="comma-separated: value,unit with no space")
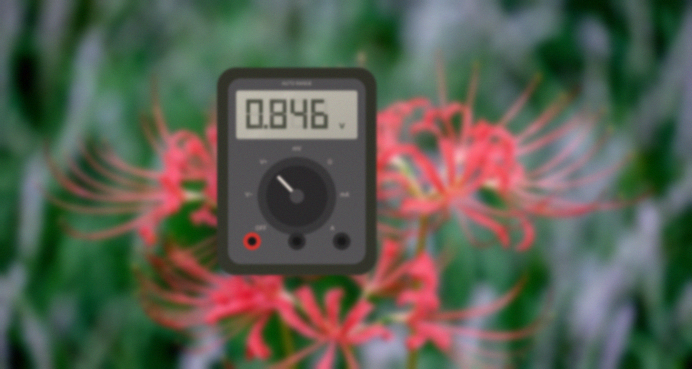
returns 0.846,V
